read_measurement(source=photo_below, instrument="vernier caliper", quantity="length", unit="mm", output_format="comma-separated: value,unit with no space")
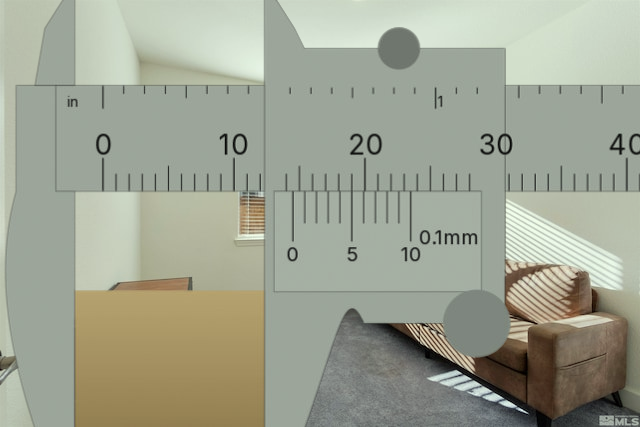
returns 14.5,mm
